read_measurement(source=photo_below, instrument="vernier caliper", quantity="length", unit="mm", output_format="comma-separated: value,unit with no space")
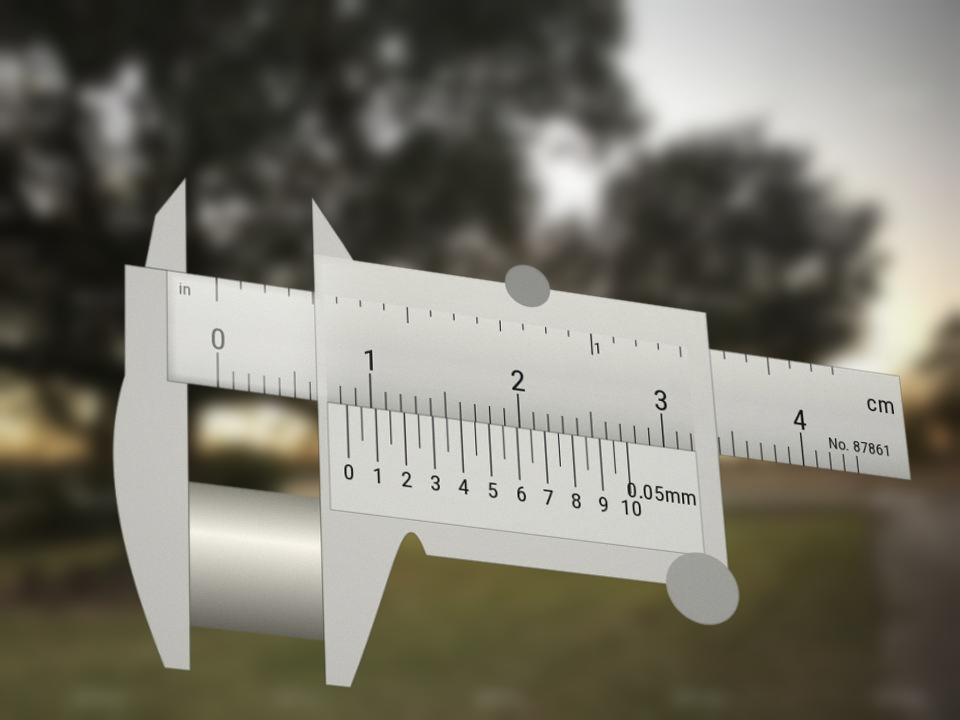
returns 8.4,mm
